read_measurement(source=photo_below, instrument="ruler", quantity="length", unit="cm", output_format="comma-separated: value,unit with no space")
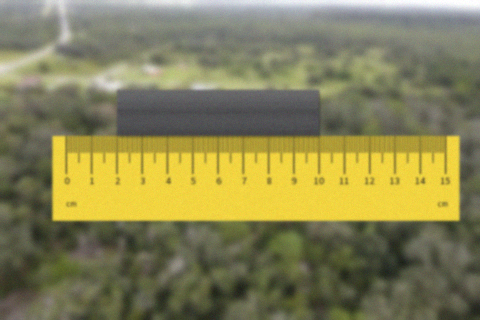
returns 8,cm
